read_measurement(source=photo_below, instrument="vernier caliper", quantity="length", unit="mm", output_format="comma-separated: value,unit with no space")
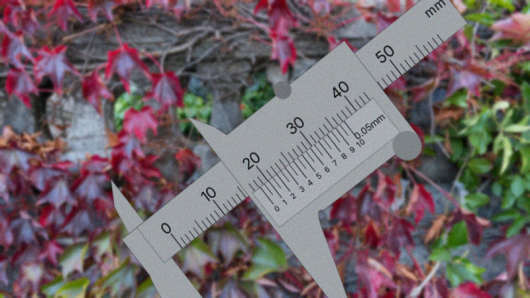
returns 18.2,mm
